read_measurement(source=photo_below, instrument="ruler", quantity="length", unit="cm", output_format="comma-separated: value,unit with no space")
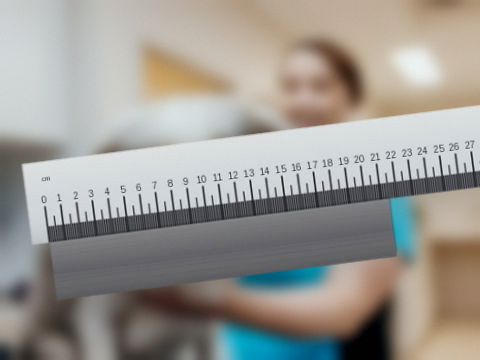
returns 21.5,cm
